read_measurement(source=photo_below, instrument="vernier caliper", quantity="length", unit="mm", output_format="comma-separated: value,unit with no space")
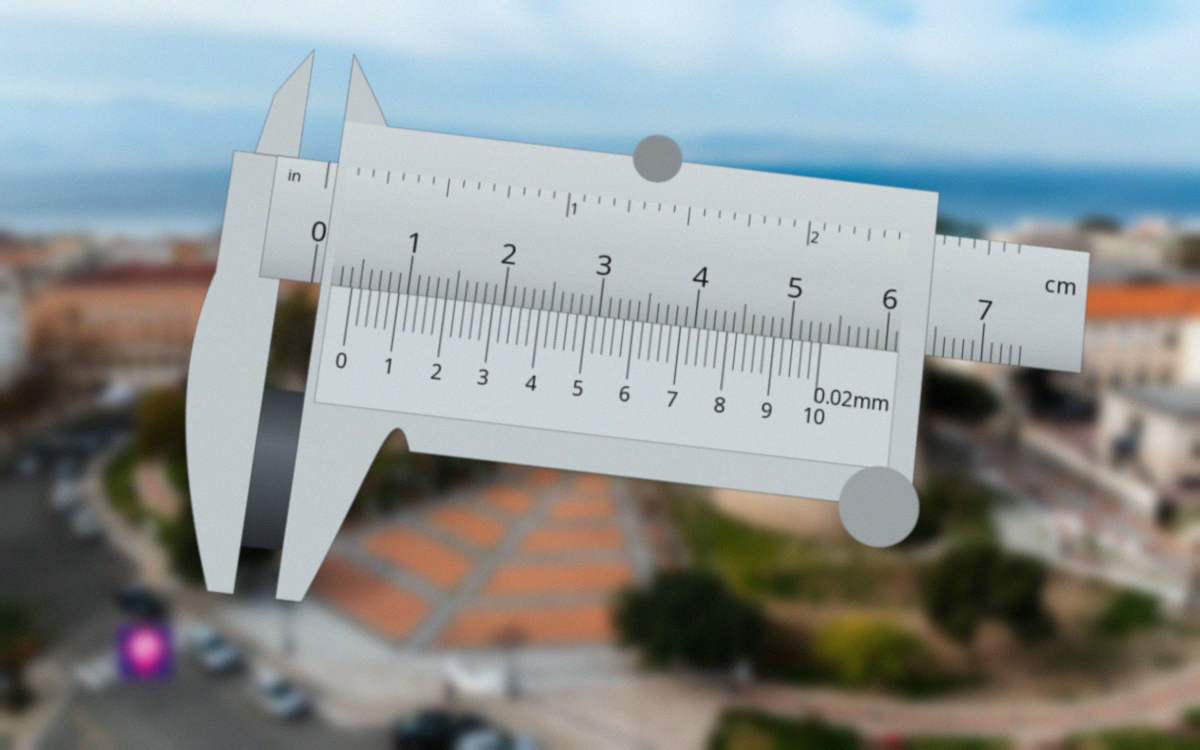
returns 4.2,mm
